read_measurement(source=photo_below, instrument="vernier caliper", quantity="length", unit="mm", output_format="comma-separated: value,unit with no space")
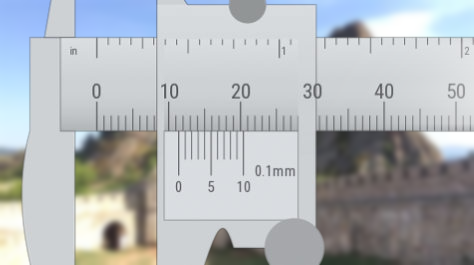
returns 11.4,mm
